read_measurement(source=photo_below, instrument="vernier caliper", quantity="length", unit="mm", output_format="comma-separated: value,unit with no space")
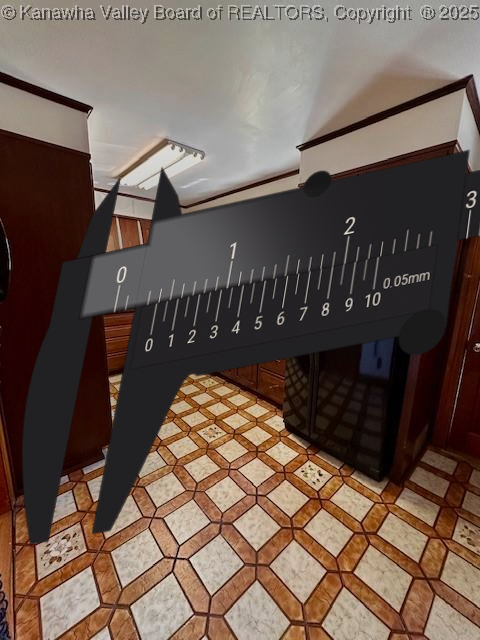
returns 3.8,mm
